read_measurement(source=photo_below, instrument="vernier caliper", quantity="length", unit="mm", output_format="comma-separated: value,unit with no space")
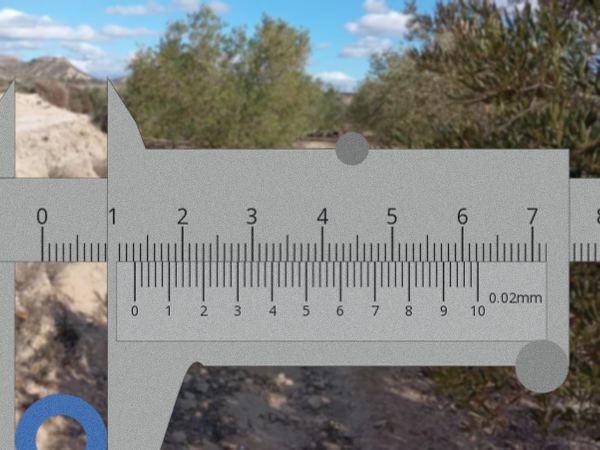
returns 13.2,mm
